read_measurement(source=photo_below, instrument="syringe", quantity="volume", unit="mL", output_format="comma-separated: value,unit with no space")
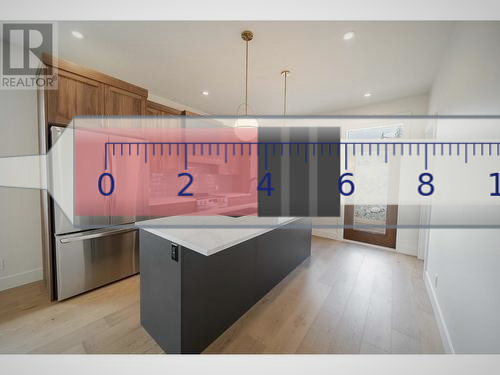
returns 3.8,mL
